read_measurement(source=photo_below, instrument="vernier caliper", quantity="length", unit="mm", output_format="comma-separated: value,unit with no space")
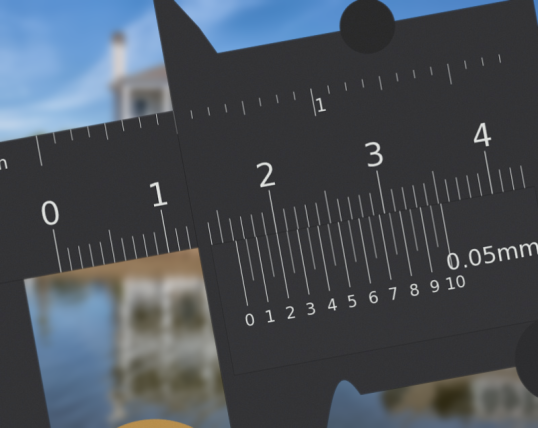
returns 16.2,mm
